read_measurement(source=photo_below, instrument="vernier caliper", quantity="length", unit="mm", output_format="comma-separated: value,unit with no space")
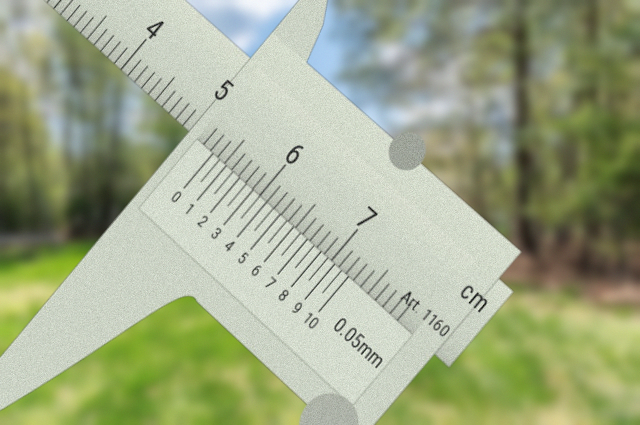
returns 53.4,mm
